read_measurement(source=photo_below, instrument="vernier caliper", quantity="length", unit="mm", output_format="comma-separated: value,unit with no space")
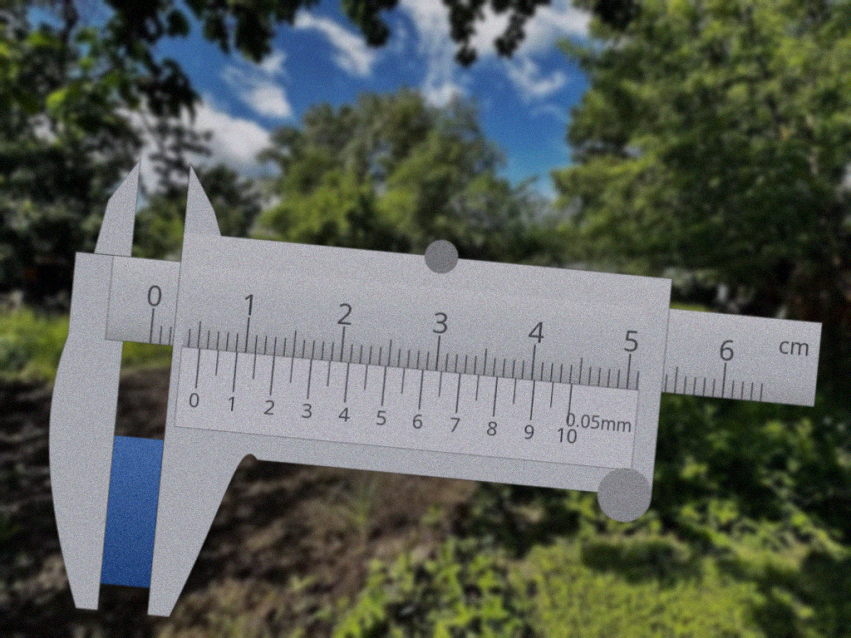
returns 5.2,mm
